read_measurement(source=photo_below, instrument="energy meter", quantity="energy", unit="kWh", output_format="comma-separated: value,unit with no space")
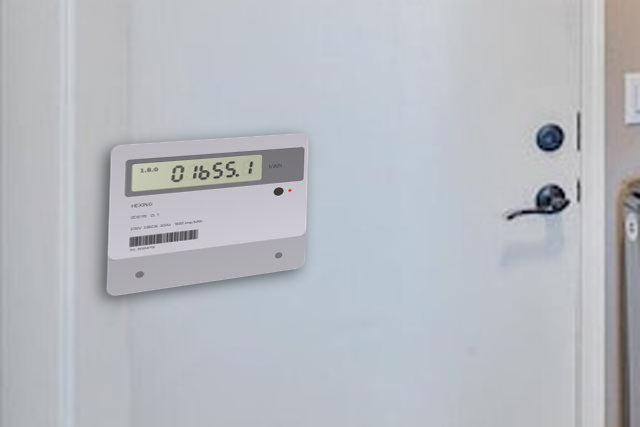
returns 1655.1,kWh
